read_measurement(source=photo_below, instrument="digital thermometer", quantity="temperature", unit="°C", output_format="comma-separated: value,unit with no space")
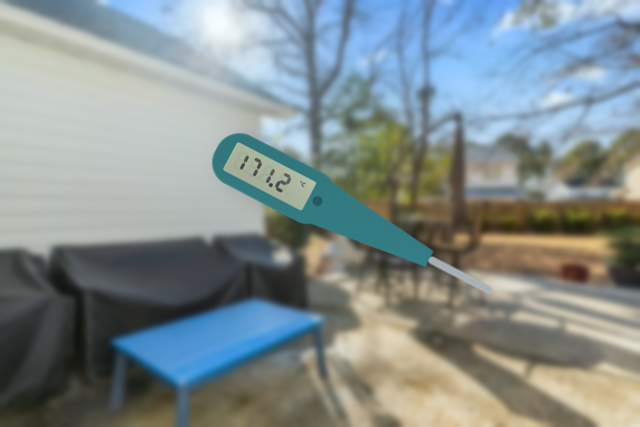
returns 171.2,°C
